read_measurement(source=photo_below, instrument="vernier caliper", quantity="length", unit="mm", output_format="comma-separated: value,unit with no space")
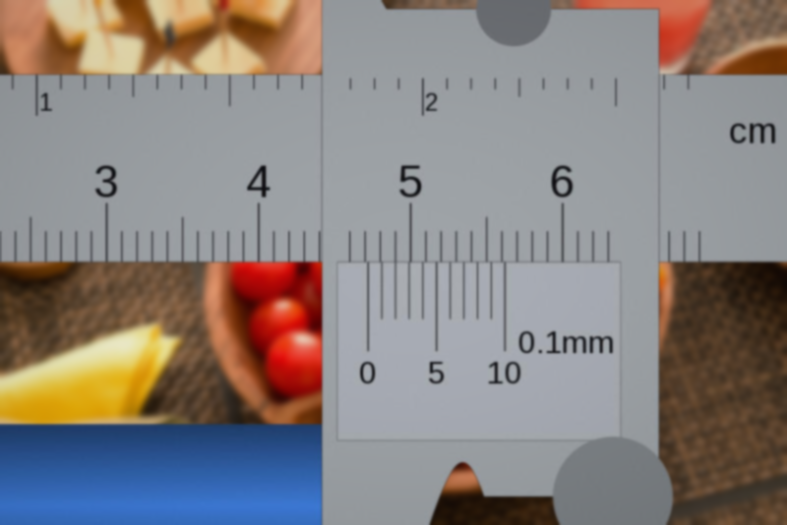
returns 47.2,mm
